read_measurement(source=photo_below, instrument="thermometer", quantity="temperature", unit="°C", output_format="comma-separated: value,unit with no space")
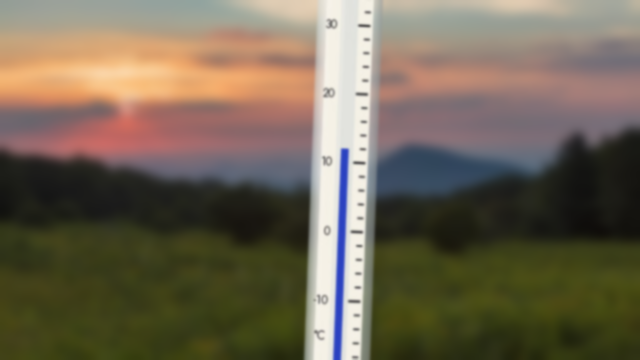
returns 12,°C
